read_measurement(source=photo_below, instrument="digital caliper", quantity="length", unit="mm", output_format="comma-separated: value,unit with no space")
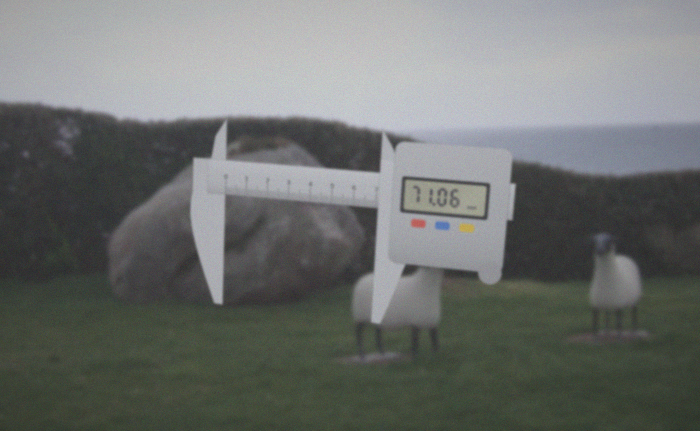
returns 71.06,mm
